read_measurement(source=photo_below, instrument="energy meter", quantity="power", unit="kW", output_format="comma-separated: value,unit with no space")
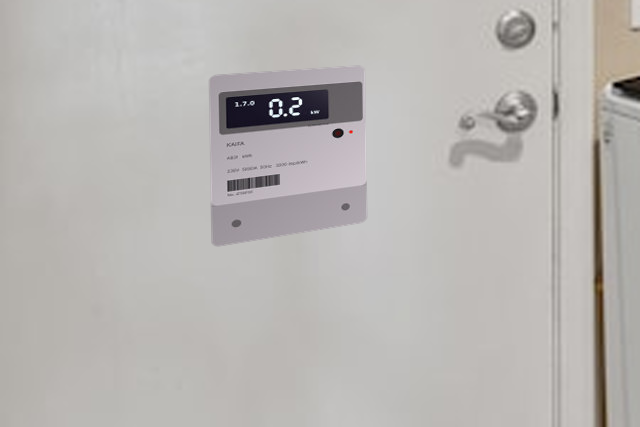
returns 0.2,kW
